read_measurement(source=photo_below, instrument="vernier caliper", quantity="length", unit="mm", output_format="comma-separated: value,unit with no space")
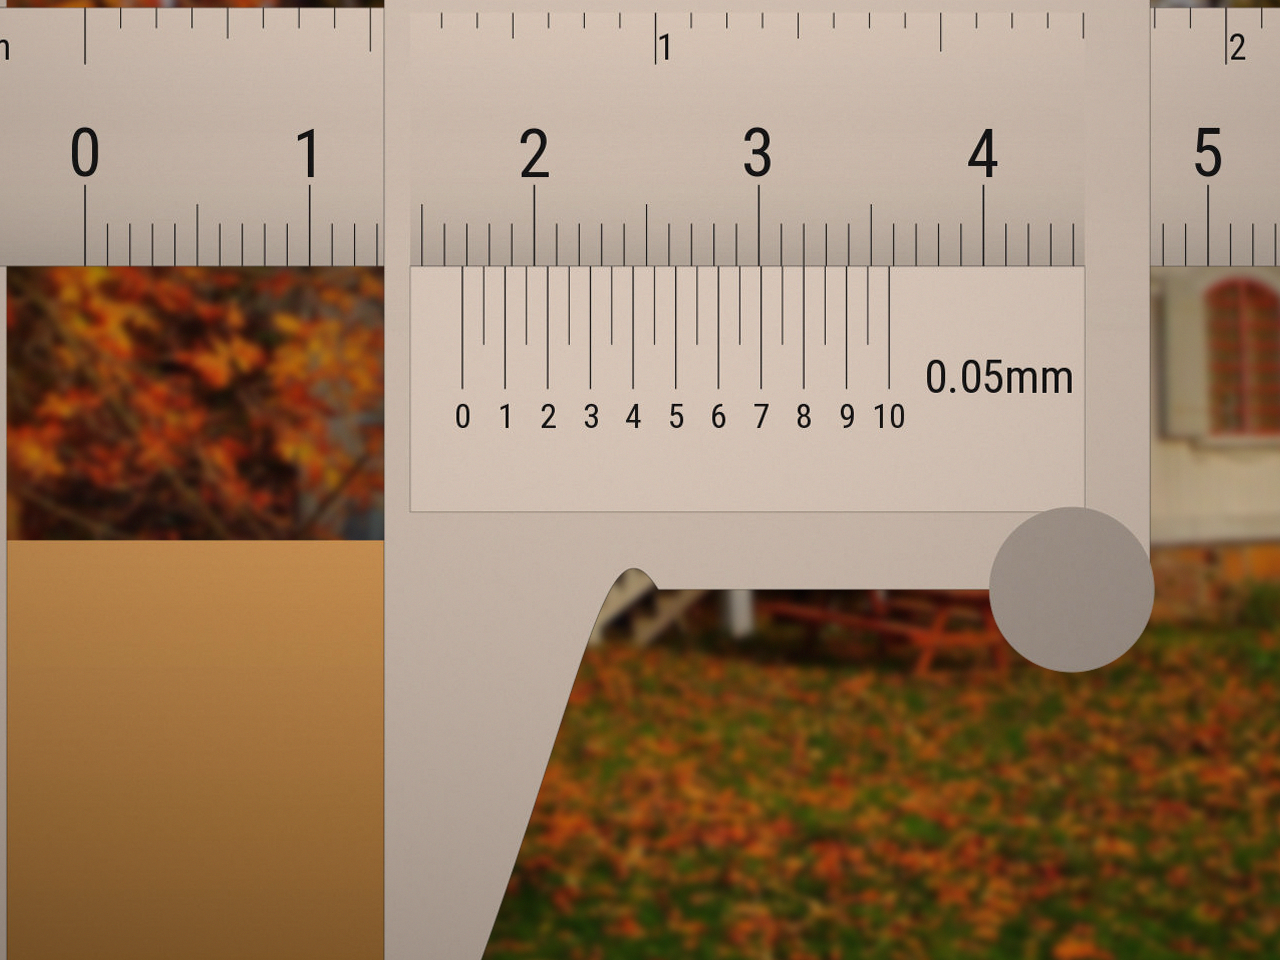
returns 16.8,mm
